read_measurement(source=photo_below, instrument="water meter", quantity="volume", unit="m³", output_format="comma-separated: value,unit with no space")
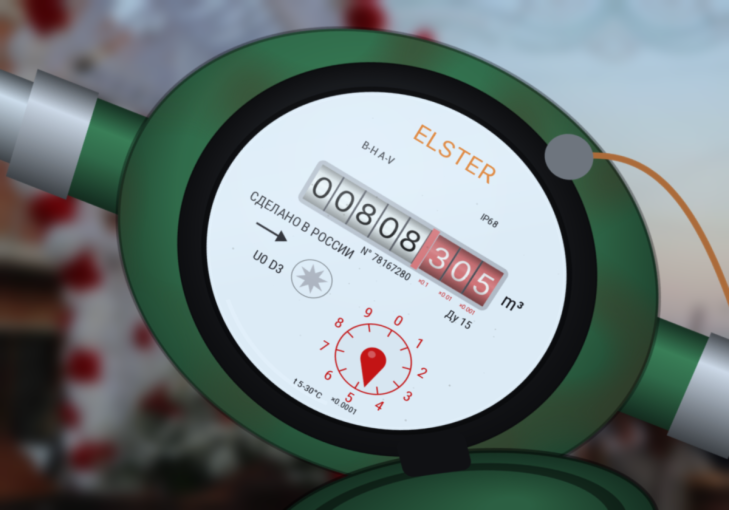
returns 808.3054,m³
